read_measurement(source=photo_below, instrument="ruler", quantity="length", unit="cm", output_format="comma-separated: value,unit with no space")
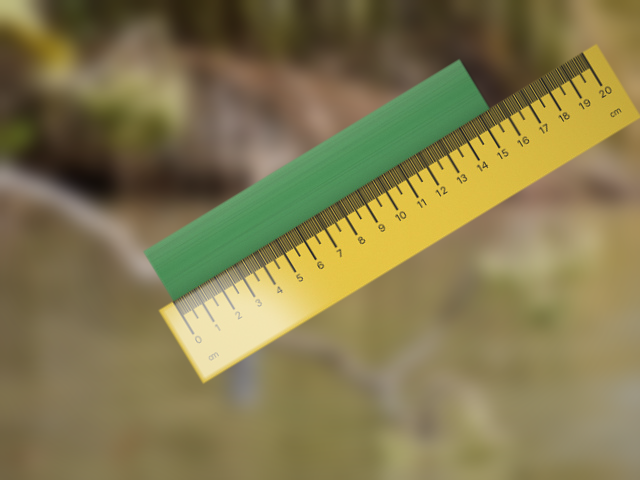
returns 15.5,cm
